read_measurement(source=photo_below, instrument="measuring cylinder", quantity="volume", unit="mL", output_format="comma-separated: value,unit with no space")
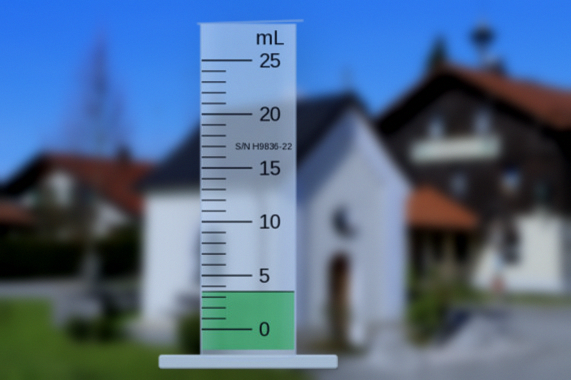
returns 3.5,mL
